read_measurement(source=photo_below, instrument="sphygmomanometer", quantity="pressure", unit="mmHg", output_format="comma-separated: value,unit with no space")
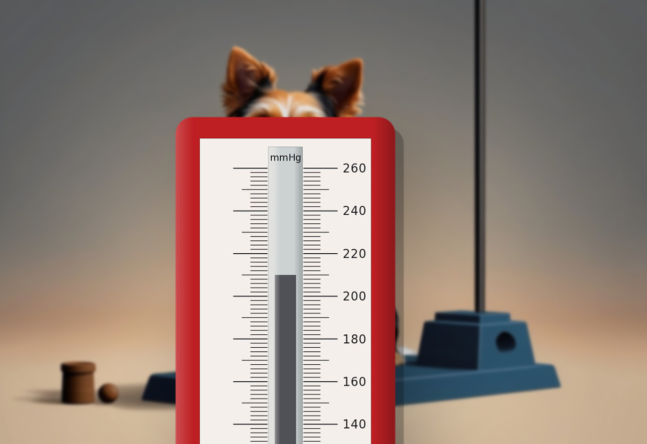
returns 210,mmHg
